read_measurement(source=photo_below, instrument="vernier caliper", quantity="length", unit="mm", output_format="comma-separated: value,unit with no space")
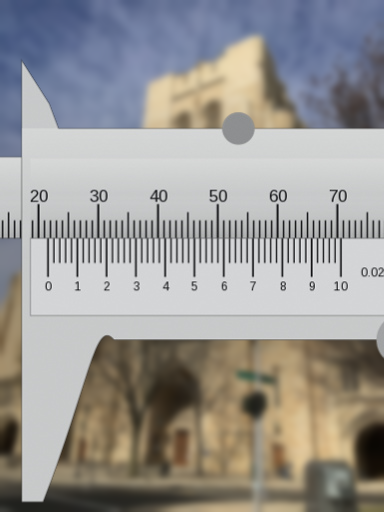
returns 21.6,mm
